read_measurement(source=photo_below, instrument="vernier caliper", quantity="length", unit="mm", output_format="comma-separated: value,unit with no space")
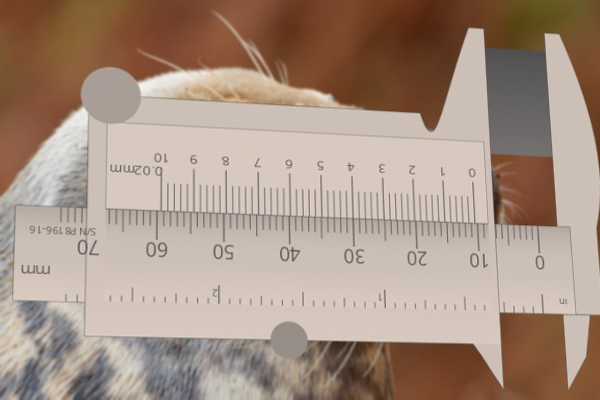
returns 10.4,mm
